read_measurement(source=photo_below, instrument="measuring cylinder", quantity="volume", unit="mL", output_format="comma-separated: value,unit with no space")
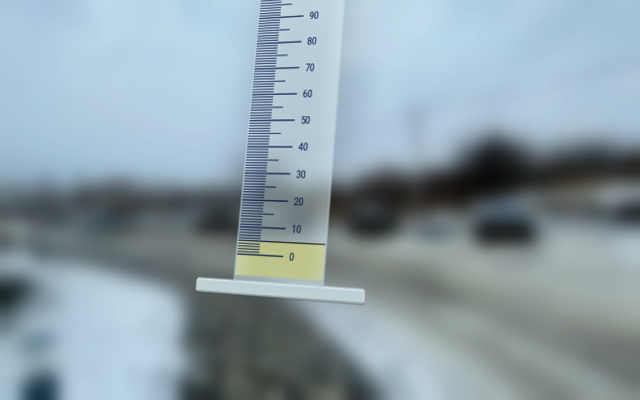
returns 5,mL
